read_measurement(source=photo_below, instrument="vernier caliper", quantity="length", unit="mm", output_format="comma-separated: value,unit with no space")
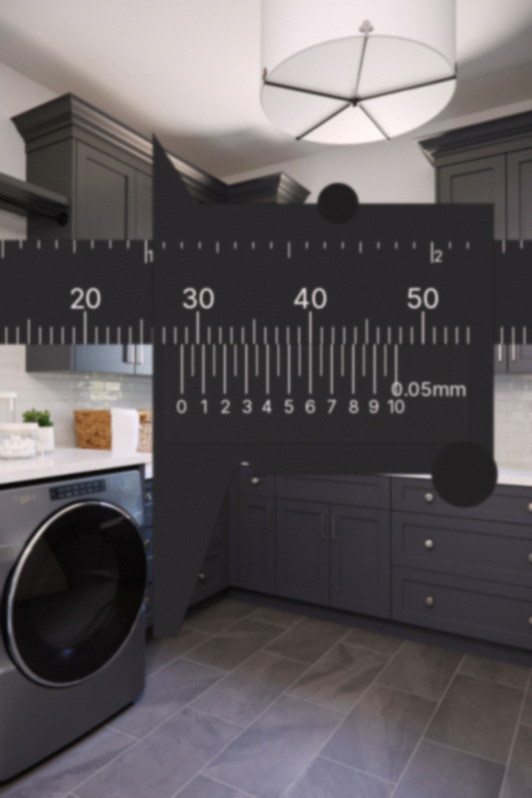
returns 28.6,mm
